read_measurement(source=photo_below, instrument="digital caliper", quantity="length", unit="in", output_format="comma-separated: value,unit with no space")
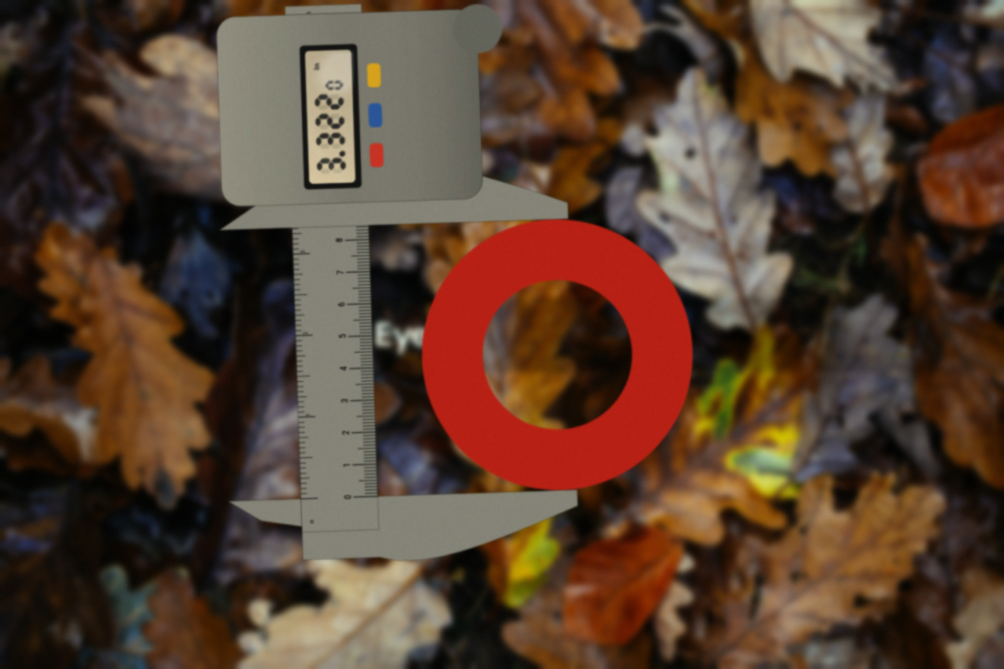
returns 3.3220,in
